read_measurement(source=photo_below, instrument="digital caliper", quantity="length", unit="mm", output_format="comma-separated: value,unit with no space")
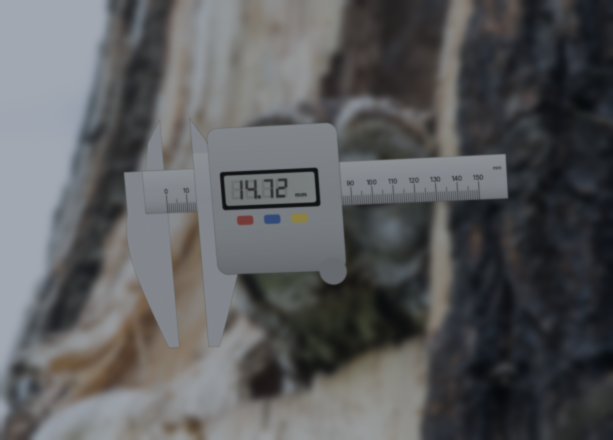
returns 14.72,mm
